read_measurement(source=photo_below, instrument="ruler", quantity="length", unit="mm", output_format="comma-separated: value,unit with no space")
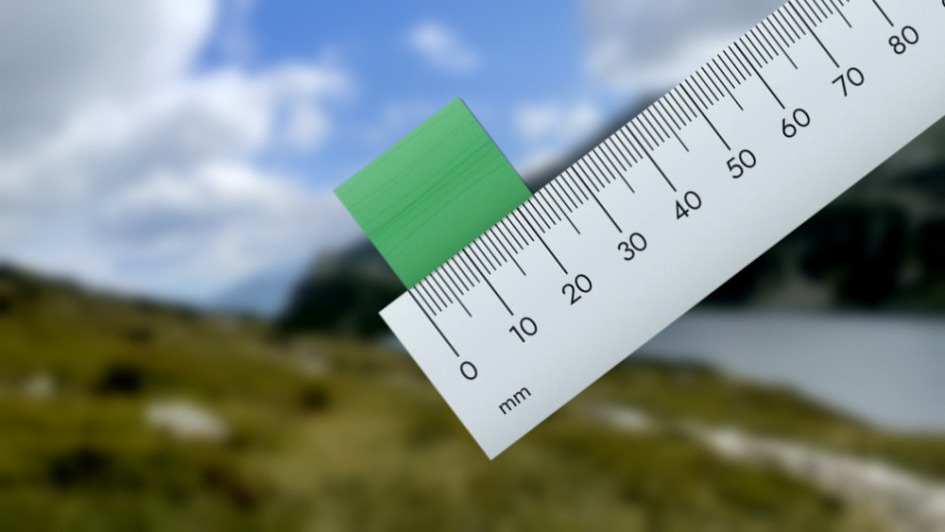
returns 23,mm
